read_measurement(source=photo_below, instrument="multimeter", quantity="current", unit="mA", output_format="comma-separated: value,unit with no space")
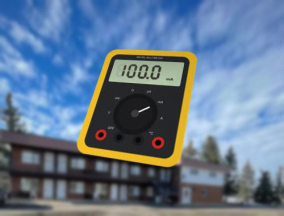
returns 100.0,mA
